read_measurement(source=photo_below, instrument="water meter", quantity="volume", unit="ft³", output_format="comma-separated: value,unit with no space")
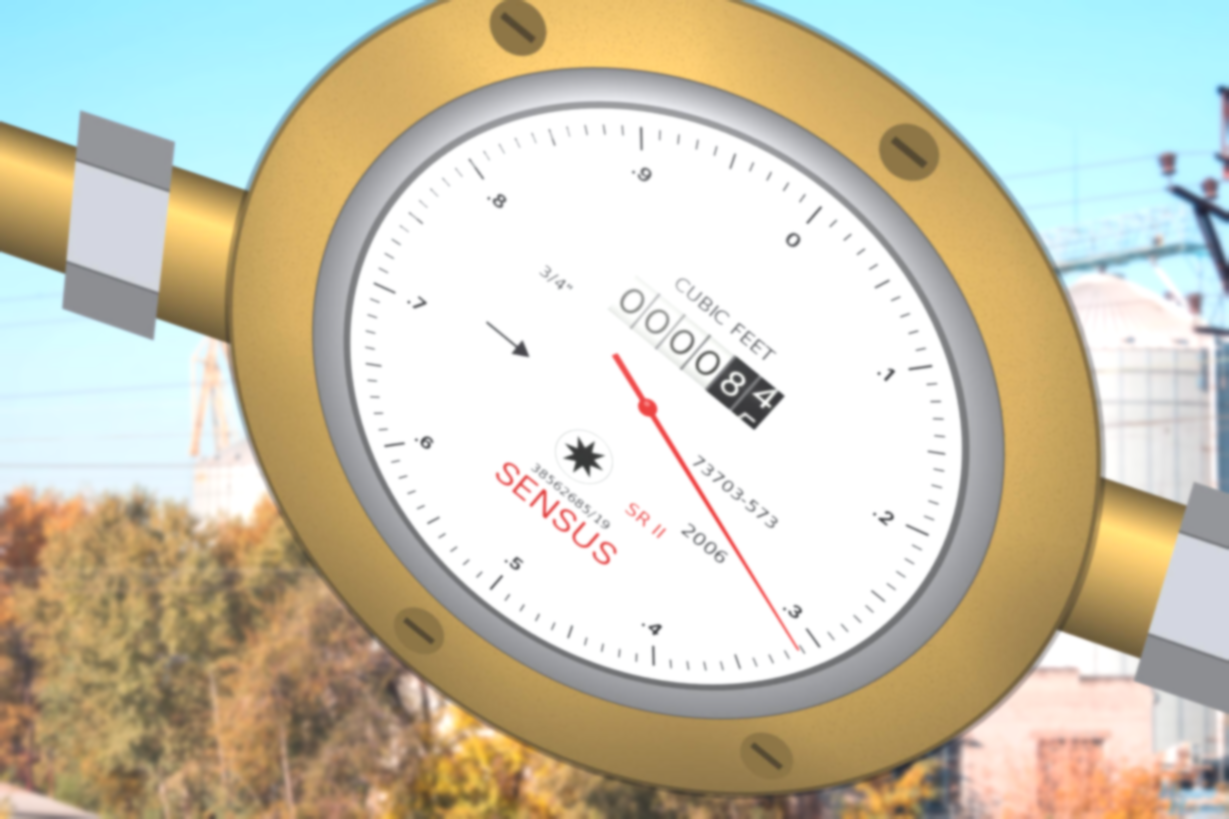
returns 84.31,ft³
